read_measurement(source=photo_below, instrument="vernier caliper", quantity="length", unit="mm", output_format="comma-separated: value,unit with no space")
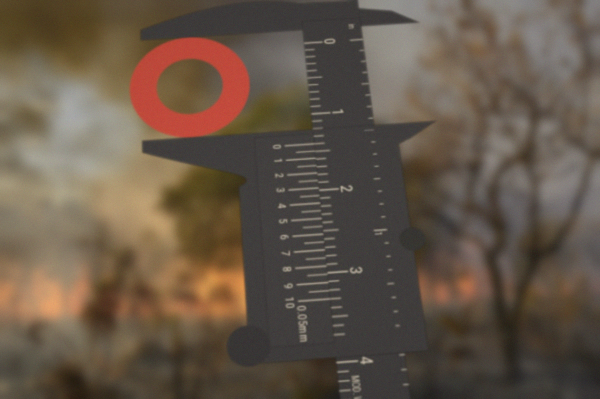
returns 14.0,mm
